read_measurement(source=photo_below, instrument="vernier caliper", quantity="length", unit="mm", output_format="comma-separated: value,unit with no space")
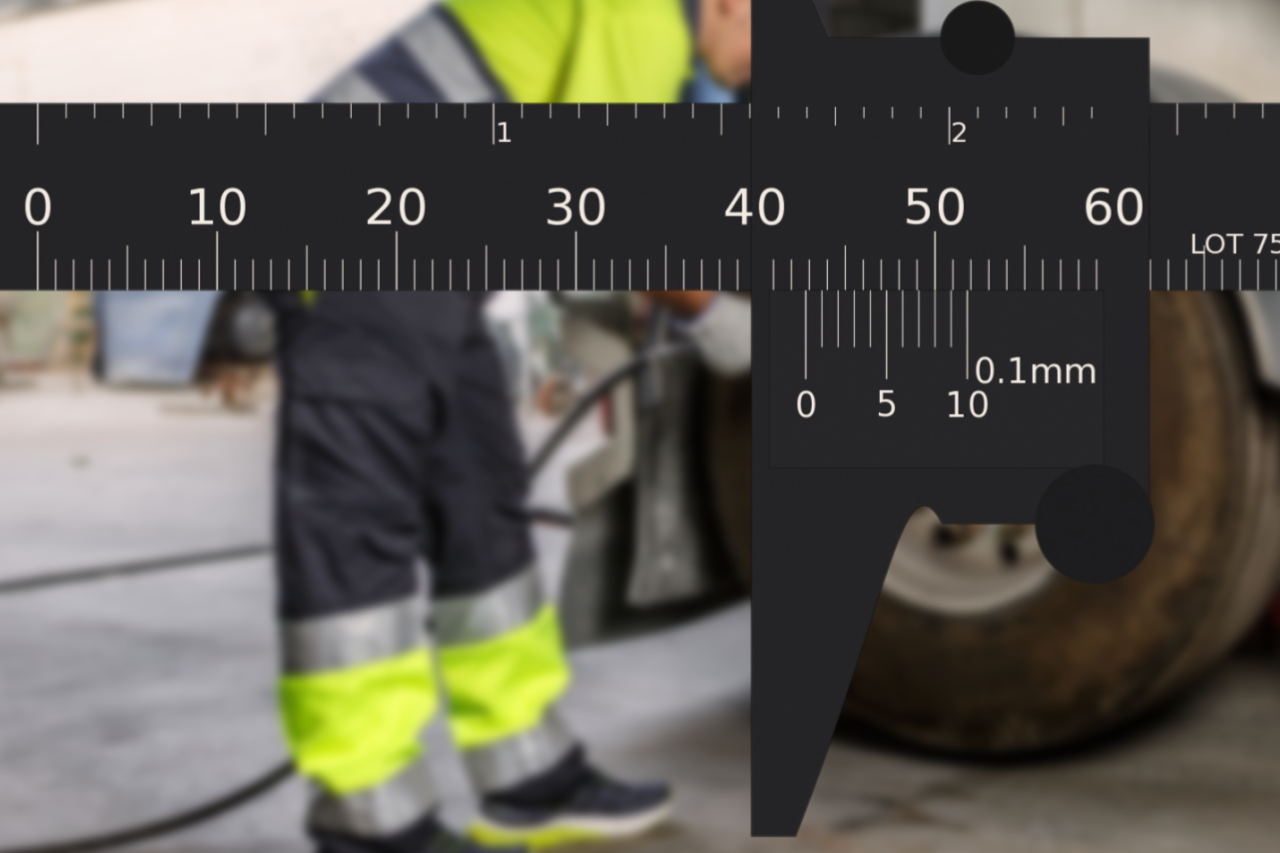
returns 42.8,mm
